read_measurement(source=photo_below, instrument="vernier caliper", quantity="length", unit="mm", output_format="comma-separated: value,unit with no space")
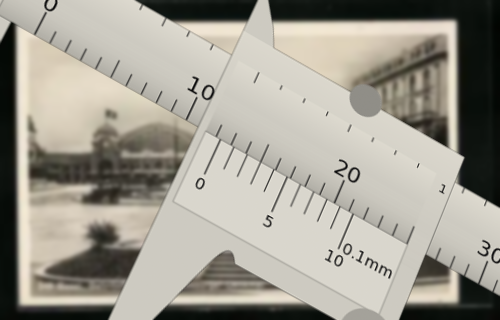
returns 12.3,mm
